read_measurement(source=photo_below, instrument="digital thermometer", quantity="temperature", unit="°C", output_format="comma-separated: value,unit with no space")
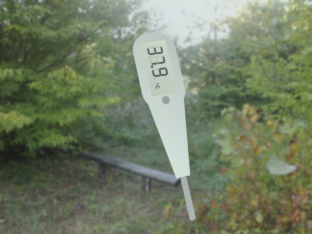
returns 37.9,°C
